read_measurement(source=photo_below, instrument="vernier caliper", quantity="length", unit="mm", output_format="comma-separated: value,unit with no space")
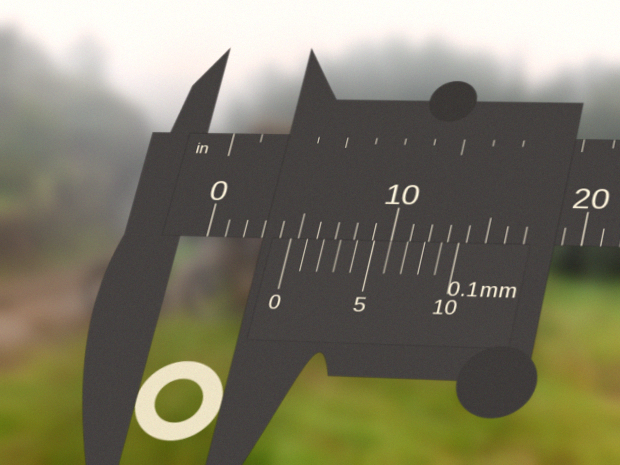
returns 4.6,mm
